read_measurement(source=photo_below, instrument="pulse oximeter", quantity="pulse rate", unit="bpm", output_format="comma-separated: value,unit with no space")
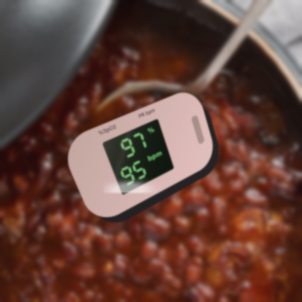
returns 95,bpm
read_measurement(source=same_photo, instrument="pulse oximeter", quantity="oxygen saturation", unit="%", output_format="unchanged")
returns 97,%
